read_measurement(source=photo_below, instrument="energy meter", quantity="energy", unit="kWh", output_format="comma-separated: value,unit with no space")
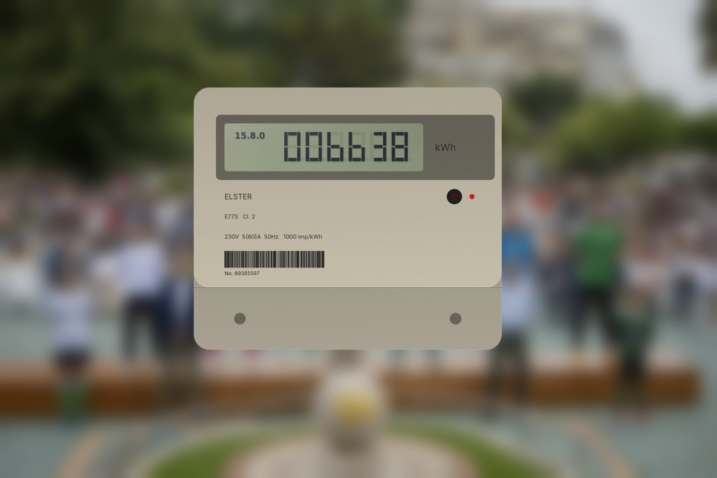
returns 6638,kWh
